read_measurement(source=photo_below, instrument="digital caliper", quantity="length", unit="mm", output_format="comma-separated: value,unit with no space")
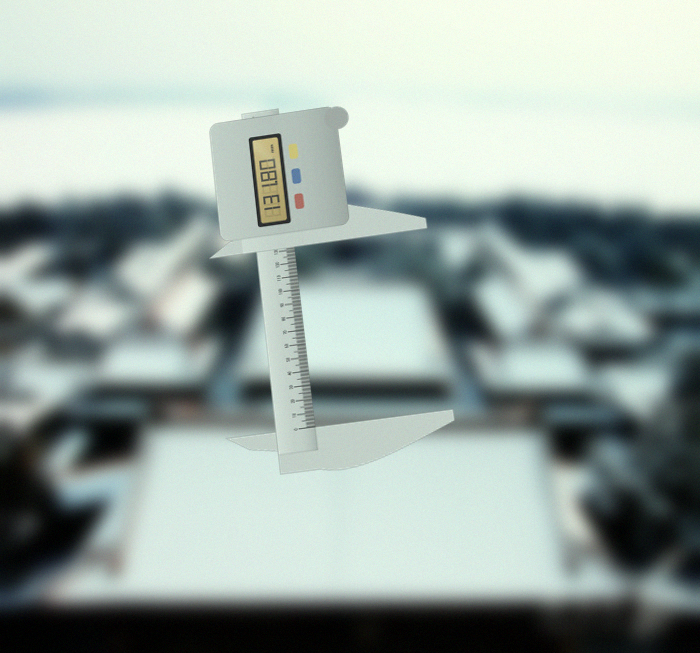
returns 131.80,mm
